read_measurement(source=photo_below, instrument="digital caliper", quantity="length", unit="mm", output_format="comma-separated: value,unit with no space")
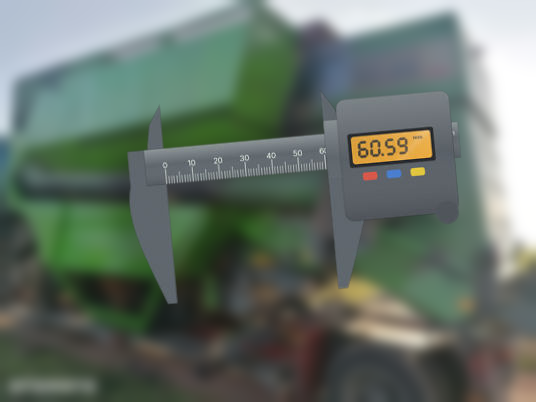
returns 60.59,mm
